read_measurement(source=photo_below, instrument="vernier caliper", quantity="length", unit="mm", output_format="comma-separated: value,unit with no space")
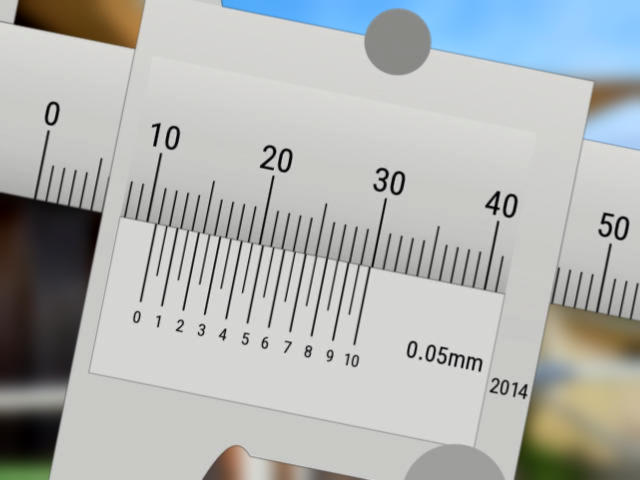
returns 10.8,mm
